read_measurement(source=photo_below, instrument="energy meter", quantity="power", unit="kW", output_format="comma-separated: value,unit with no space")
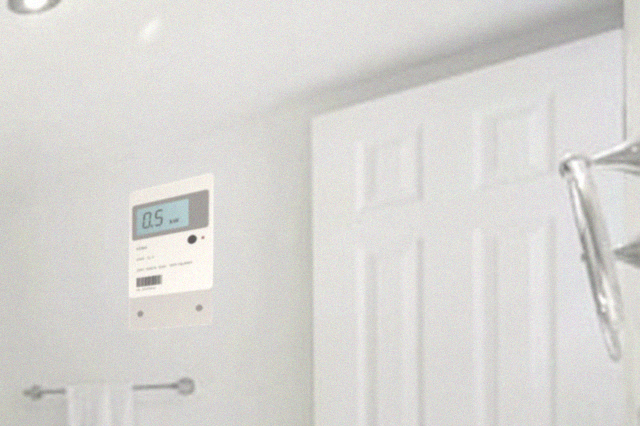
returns 0.5,kW
